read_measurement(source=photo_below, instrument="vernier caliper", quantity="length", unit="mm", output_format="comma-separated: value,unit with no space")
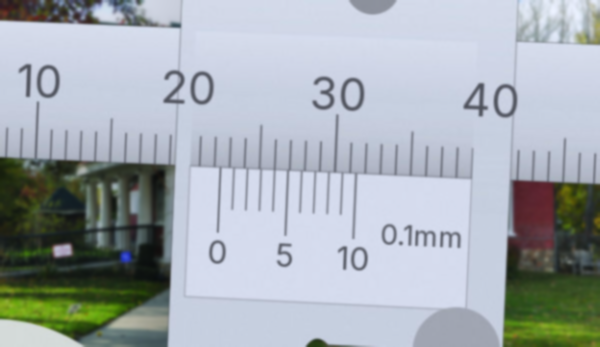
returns 22.4,mm
